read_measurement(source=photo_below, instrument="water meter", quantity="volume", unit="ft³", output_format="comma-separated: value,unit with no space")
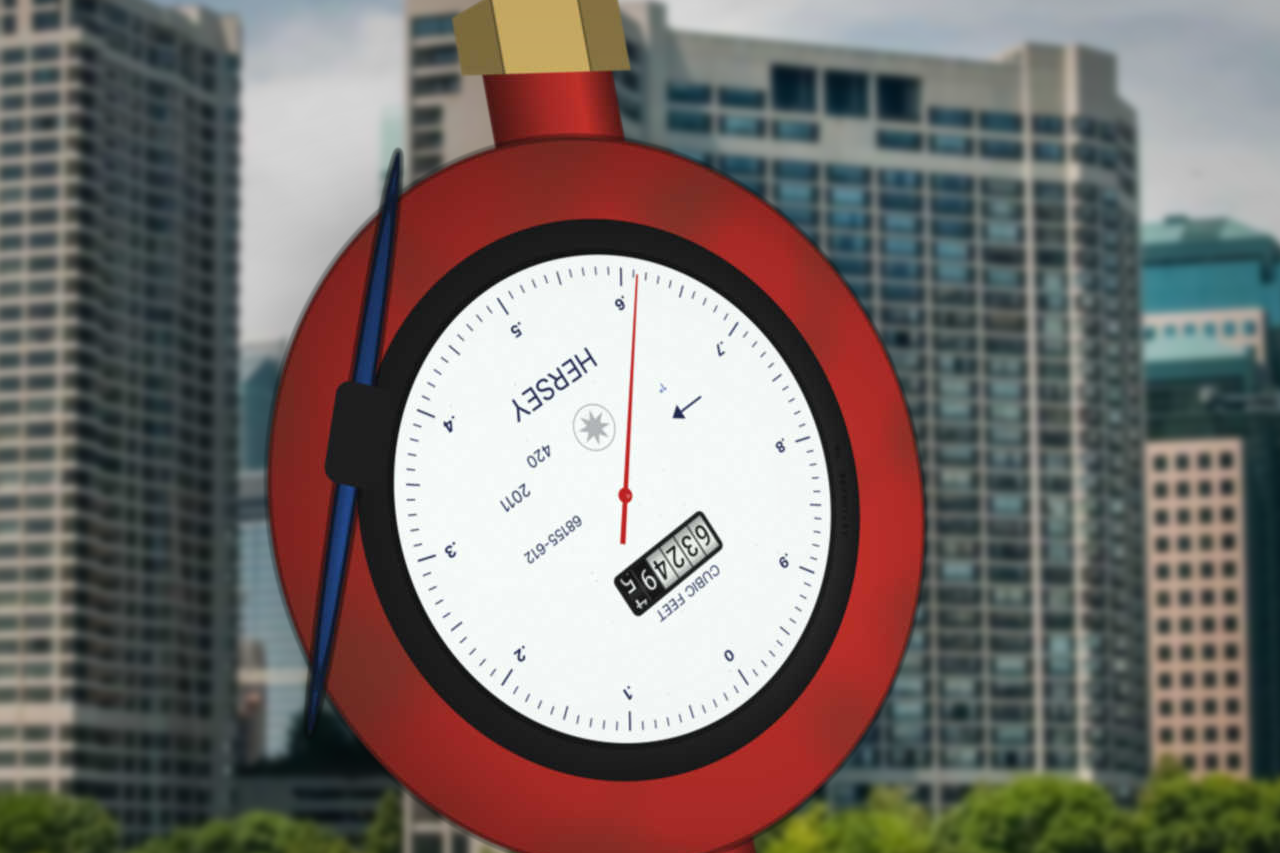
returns 632494.61,ft³
